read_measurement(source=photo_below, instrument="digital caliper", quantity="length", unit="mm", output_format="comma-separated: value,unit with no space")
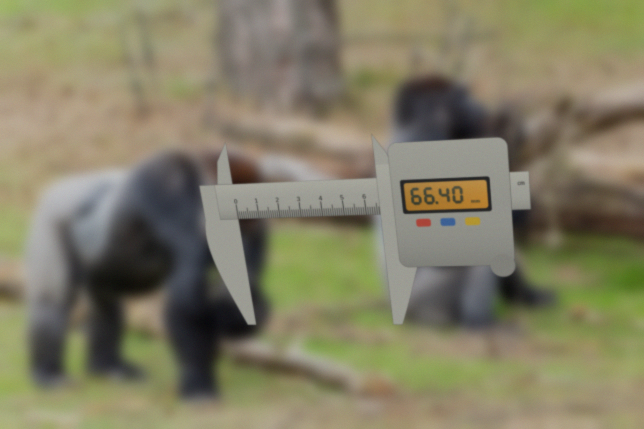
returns 66.40,mm
